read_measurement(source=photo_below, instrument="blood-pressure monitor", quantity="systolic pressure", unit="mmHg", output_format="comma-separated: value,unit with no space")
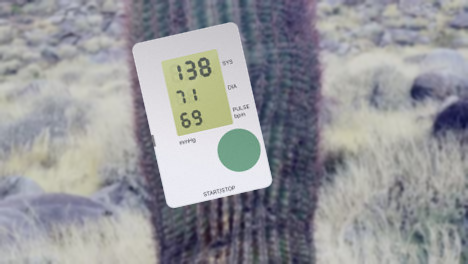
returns 138,mmHg
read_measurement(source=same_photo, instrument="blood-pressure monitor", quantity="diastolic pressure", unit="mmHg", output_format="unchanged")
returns 71,mmHg
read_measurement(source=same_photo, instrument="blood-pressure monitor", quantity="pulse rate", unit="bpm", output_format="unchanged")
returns 69,bpm
